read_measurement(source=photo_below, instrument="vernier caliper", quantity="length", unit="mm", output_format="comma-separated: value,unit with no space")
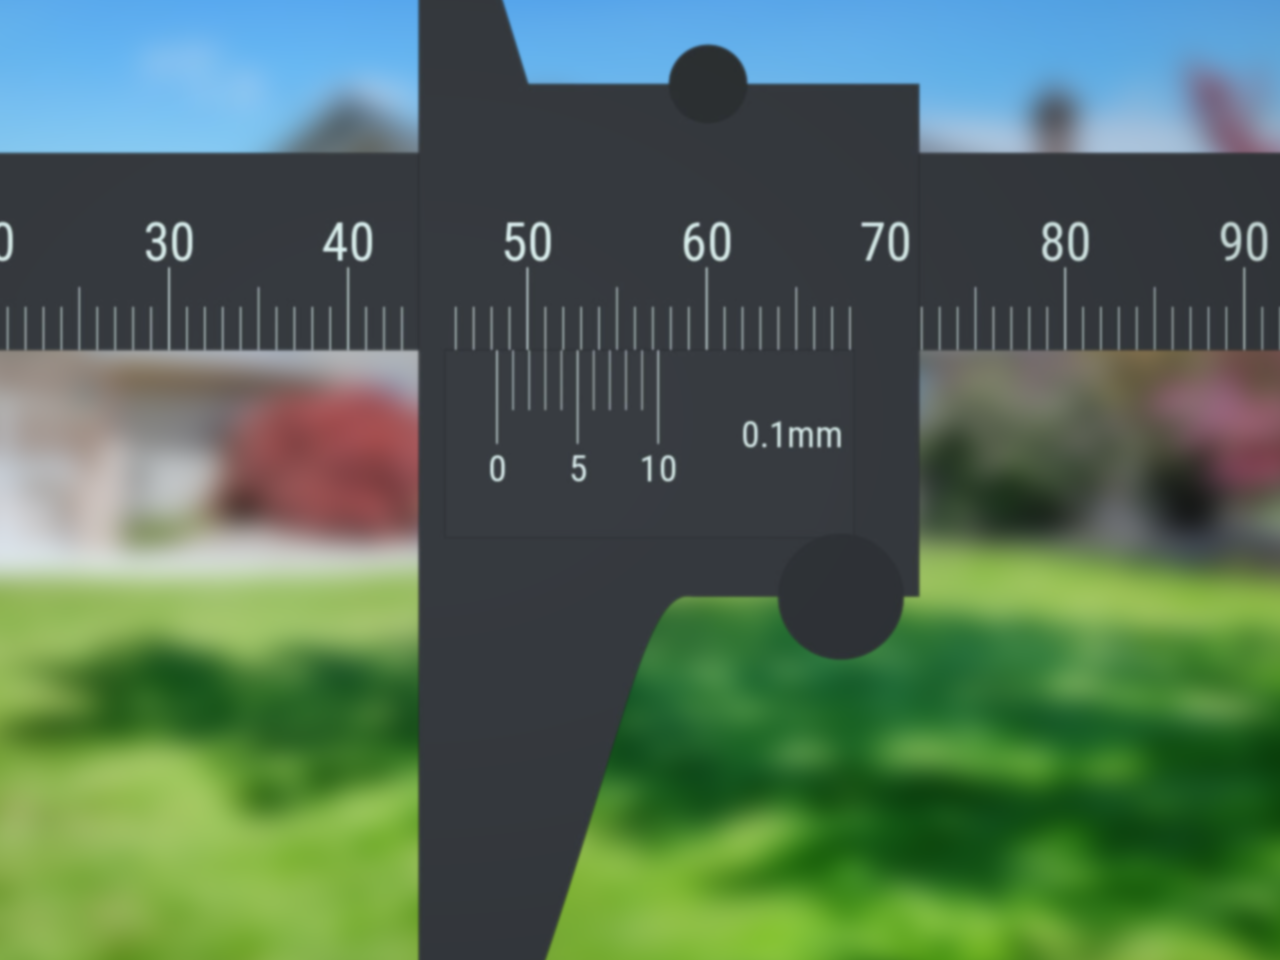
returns 48.3,mm
